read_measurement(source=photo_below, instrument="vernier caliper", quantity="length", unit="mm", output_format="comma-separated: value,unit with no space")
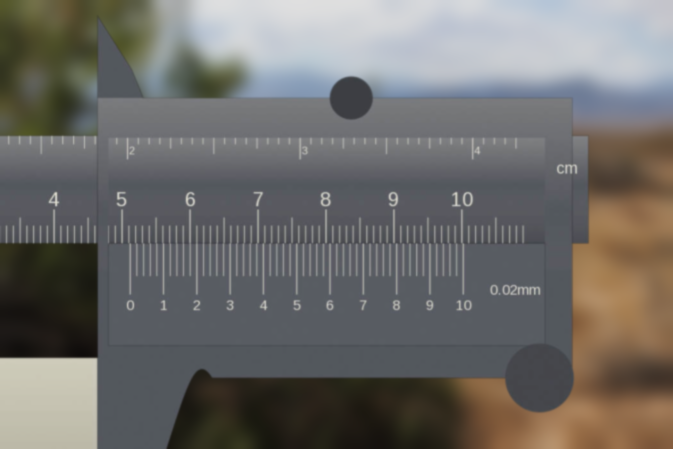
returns 51.2,mm
